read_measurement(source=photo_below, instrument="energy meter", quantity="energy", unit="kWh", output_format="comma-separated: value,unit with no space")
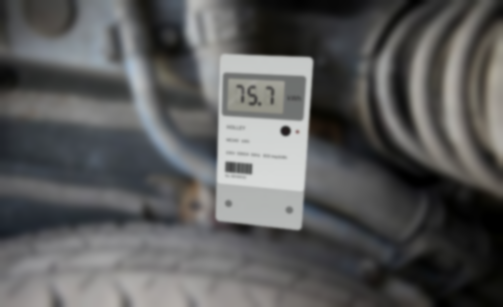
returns 75.7,kWh
